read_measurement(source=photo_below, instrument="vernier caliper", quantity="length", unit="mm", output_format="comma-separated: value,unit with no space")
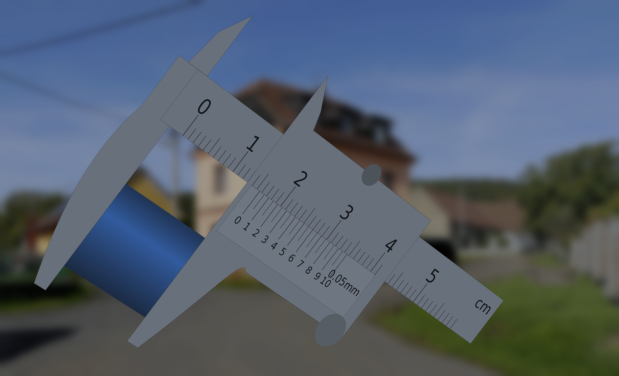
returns 15.6,mm
